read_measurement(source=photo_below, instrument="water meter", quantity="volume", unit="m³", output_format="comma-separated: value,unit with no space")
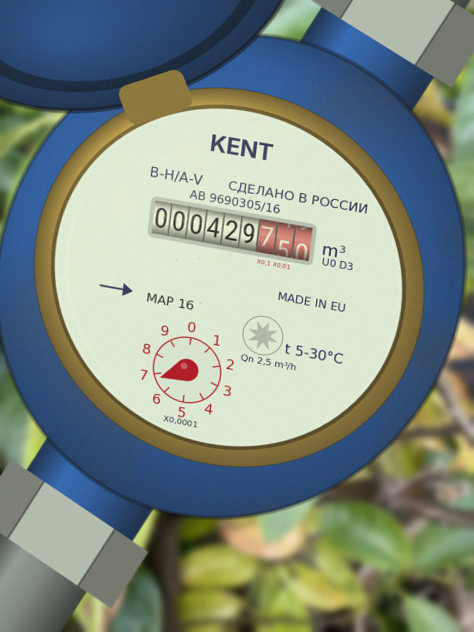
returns 429.7496,m³
